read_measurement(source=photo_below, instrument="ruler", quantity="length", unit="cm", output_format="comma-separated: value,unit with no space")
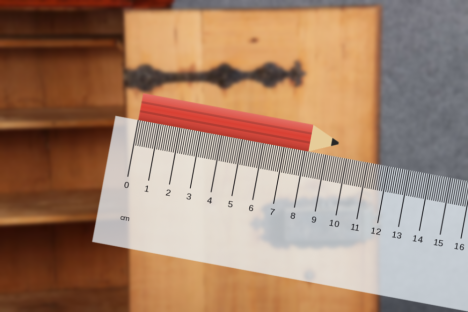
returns 9.5,cm
